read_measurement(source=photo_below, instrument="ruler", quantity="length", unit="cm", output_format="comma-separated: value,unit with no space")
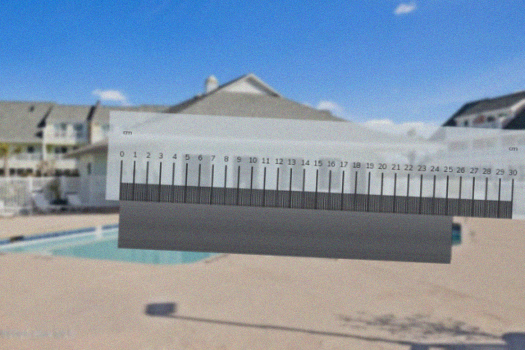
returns 25.5,cm
